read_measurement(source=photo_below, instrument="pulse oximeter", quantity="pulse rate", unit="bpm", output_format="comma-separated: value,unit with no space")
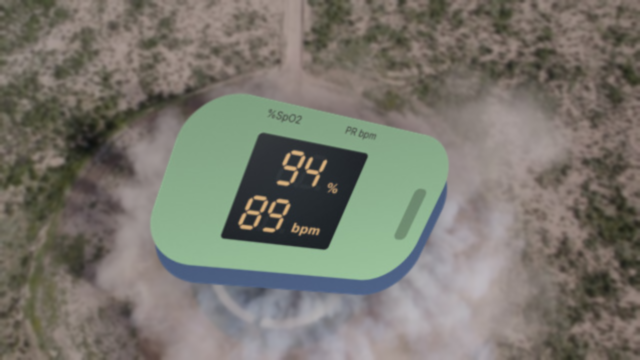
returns 89,bpm
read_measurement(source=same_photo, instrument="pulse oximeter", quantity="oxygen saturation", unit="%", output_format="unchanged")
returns 94,%
